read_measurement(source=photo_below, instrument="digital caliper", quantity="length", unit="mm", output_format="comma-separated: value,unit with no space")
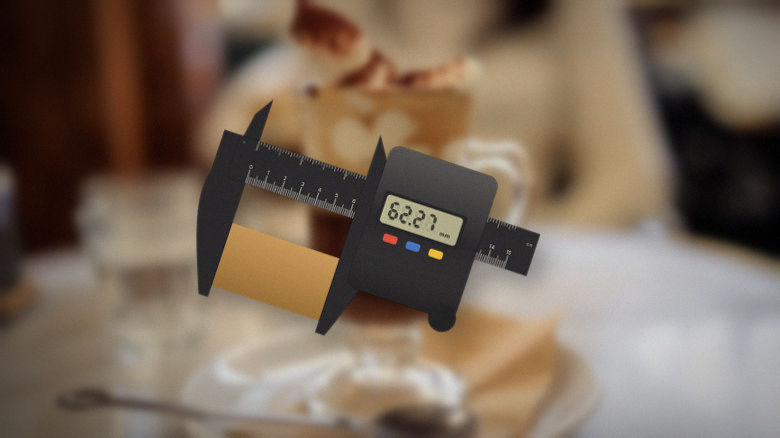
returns 62.27,mm
